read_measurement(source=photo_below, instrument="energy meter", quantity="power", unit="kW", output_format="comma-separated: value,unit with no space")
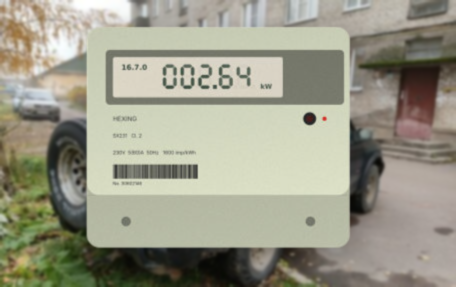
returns 2.64,kW
